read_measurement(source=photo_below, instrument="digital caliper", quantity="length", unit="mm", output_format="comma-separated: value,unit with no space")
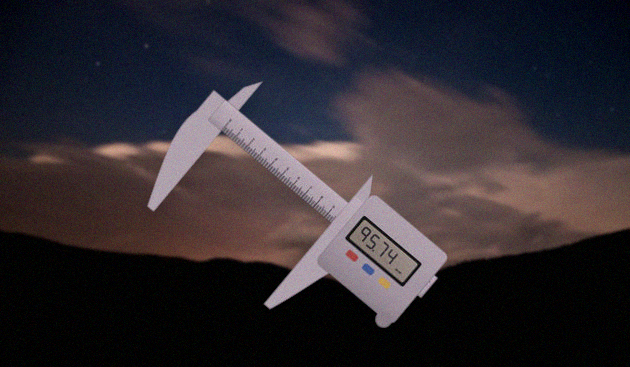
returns 95.74,mm
